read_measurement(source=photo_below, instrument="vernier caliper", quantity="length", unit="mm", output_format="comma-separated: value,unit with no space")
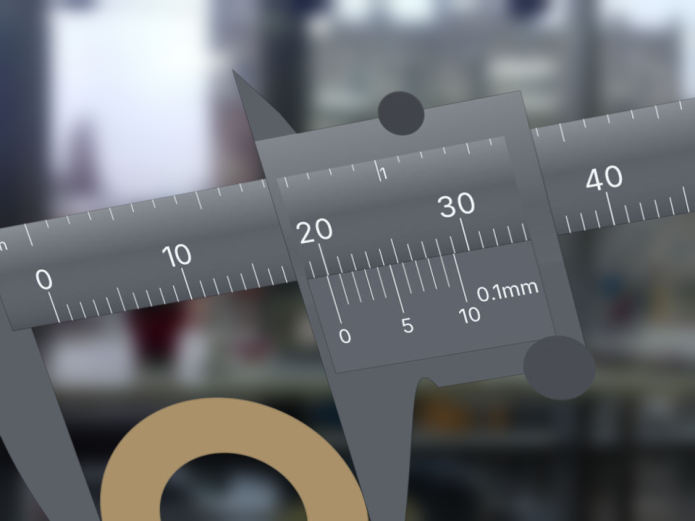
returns 19.9,mm
